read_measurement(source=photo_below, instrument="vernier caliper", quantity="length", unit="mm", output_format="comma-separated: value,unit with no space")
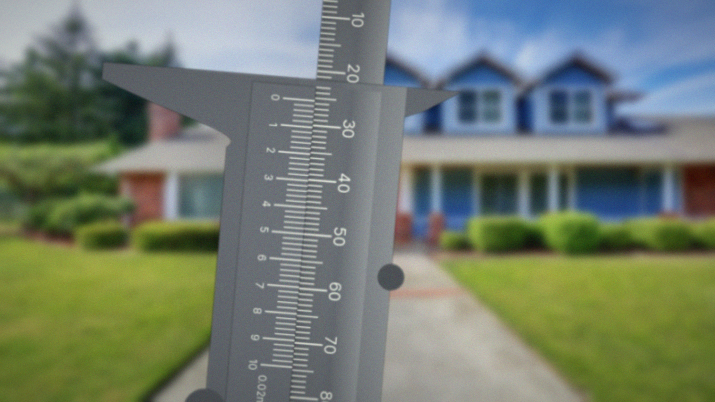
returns 25.5,mm
